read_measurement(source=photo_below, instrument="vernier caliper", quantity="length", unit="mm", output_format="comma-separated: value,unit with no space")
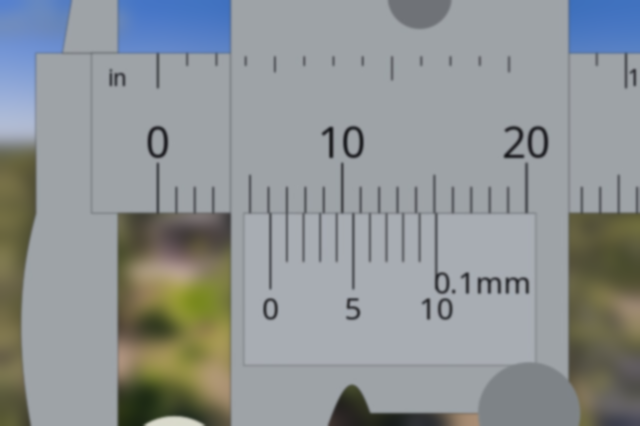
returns 6.1,mm
